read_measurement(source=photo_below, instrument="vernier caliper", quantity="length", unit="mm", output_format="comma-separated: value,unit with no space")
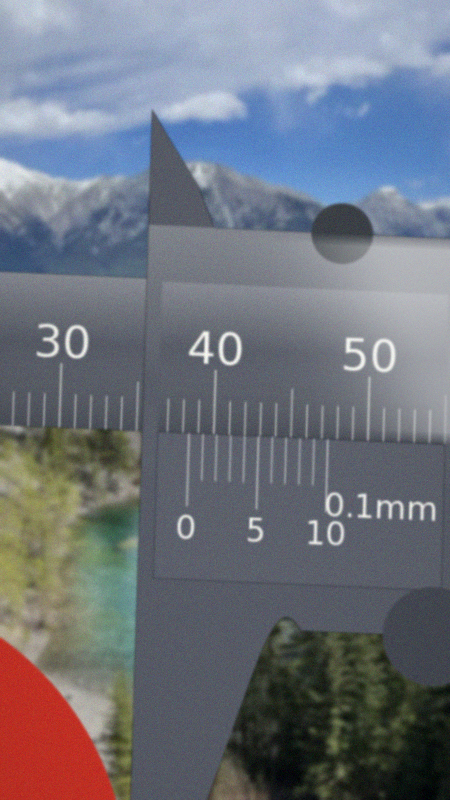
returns 38.4,mm
